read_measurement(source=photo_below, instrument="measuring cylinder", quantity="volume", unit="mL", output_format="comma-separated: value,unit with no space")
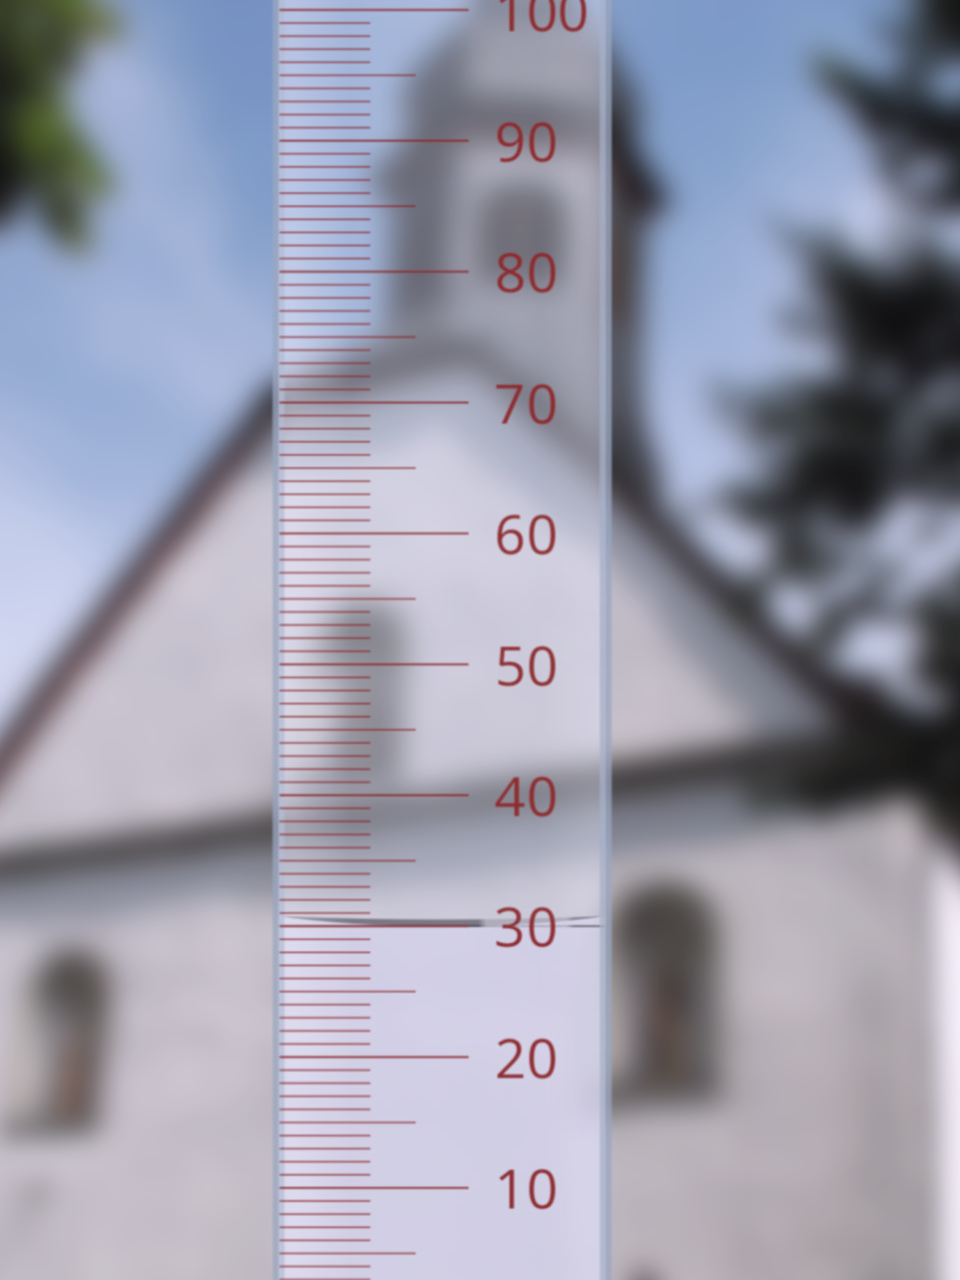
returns 30,mL
